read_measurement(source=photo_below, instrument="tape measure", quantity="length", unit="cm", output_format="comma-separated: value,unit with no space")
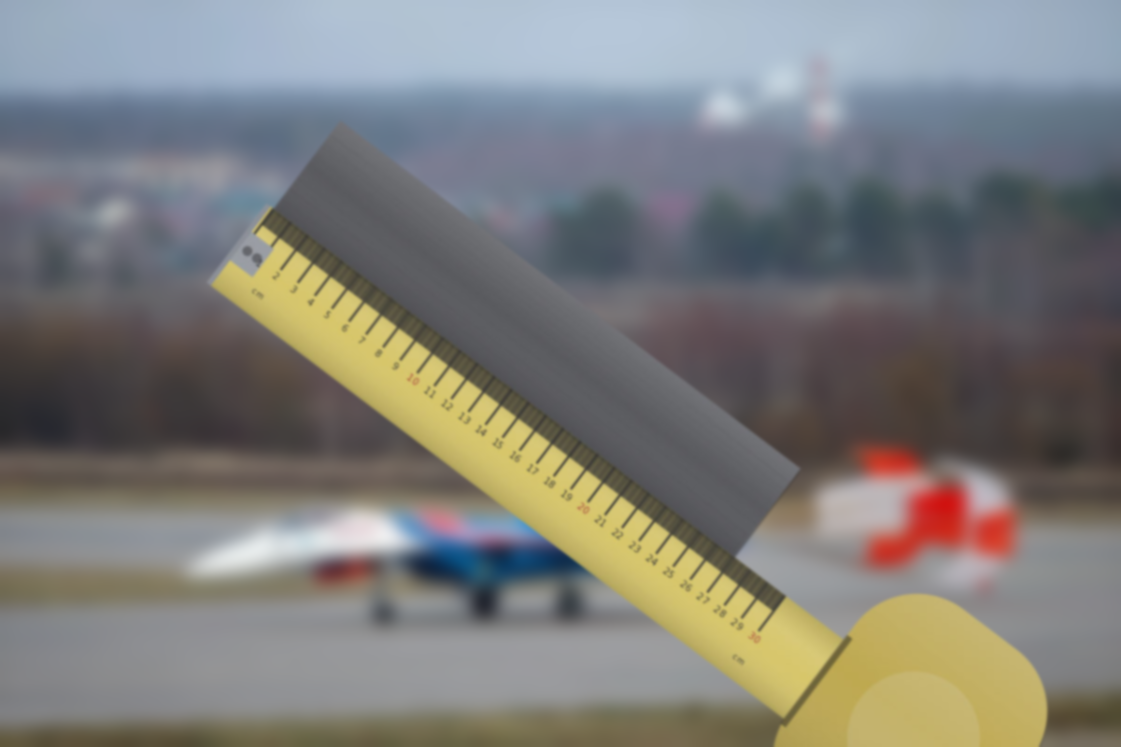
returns 27,cm
